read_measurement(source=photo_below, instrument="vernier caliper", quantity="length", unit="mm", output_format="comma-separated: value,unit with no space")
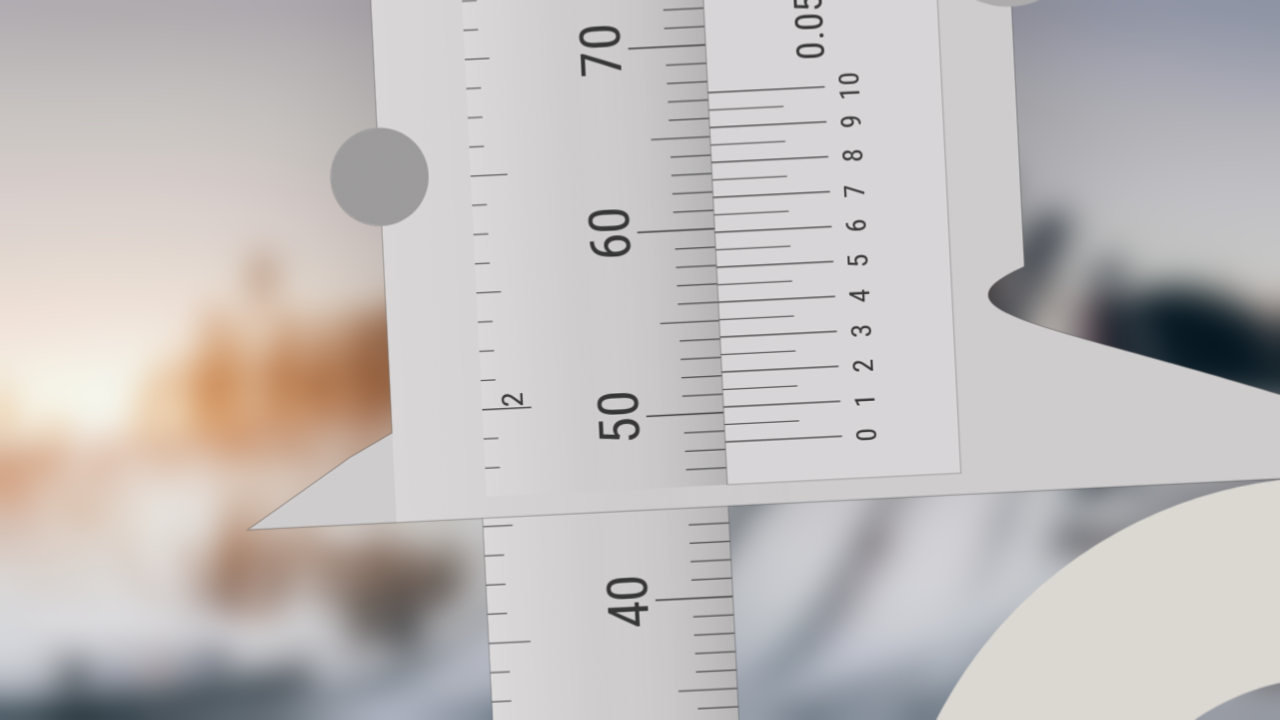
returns 48.4,mm
